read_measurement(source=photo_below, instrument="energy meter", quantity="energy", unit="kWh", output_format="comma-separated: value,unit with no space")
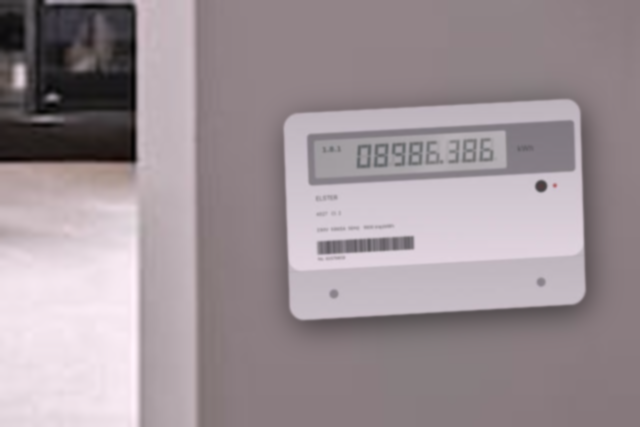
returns 8986.386,kWh
